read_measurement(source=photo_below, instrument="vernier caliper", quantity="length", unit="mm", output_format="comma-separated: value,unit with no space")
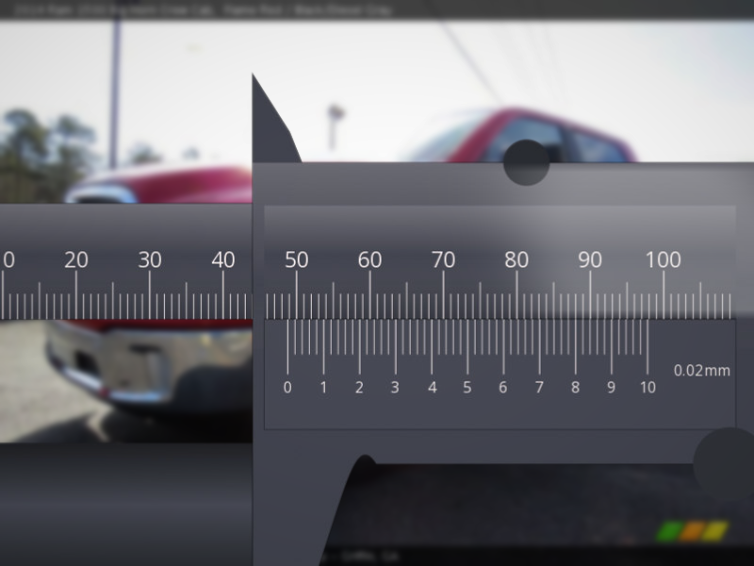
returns 48.8,mm
